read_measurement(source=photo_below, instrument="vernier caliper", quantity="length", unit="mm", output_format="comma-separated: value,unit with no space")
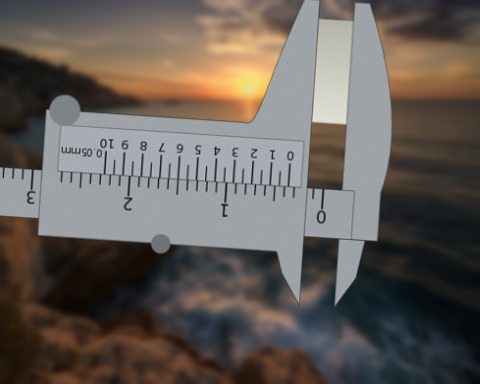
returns 3.6,mm
